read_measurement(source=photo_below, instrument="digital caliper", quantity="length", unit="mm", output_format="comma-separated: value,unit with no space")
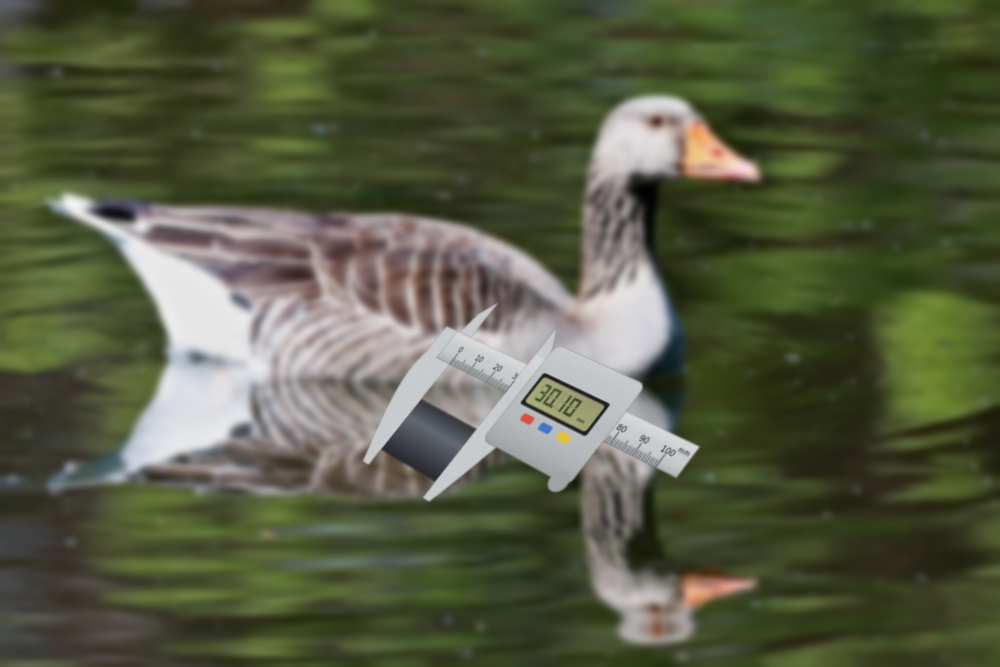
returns 30.10,mm
